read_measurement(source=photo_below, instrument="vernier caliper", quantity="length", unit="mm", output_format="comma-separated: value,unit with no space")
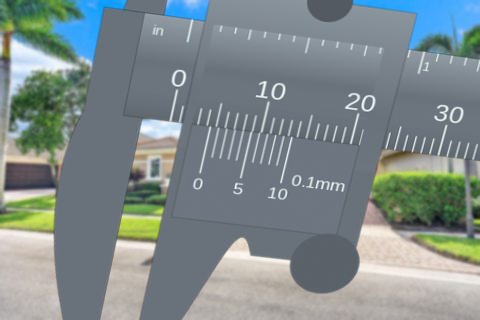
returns 4.4,mm
